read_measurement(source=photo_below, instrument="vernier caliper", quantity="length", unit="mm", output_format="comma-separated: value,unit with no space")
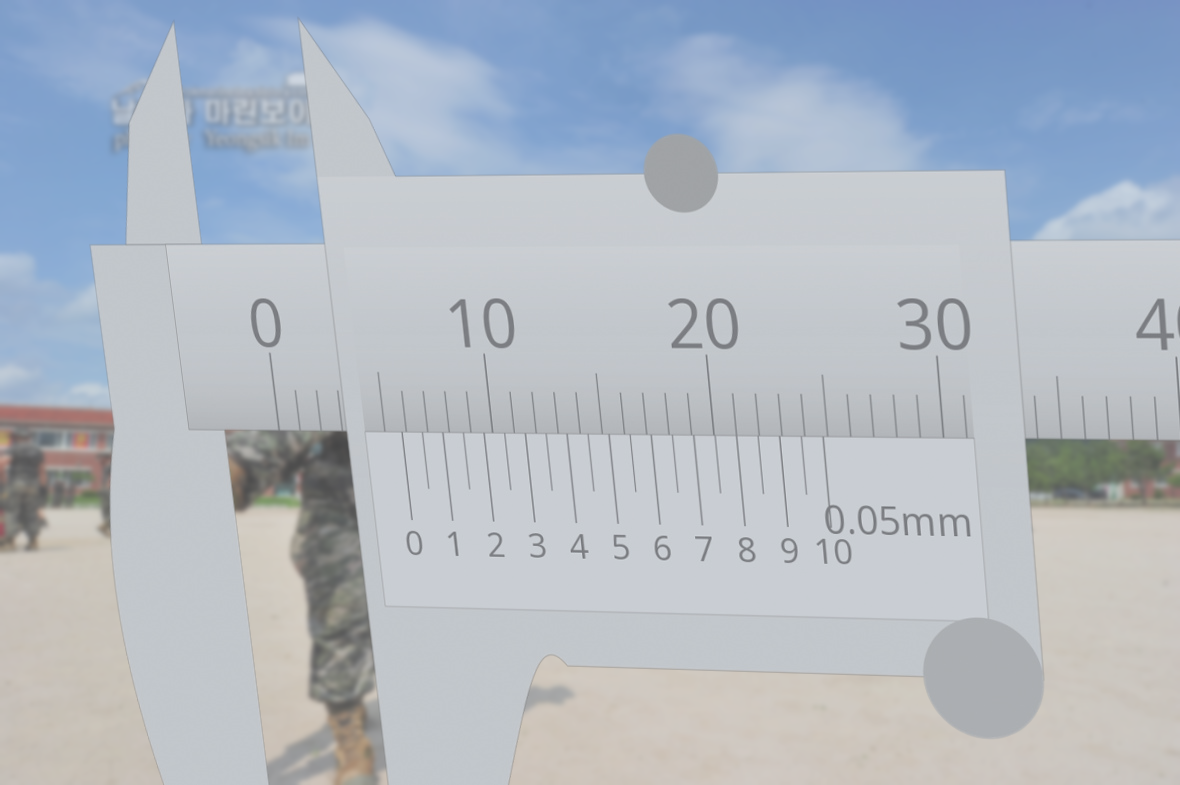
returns 5.8,mm
